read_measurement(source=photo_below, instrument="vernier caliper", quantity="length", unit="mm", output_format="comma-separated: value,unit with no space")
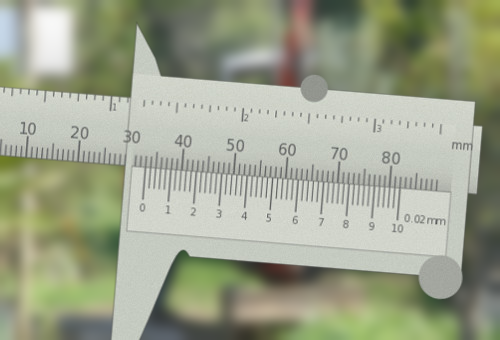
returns 33.0,mm
